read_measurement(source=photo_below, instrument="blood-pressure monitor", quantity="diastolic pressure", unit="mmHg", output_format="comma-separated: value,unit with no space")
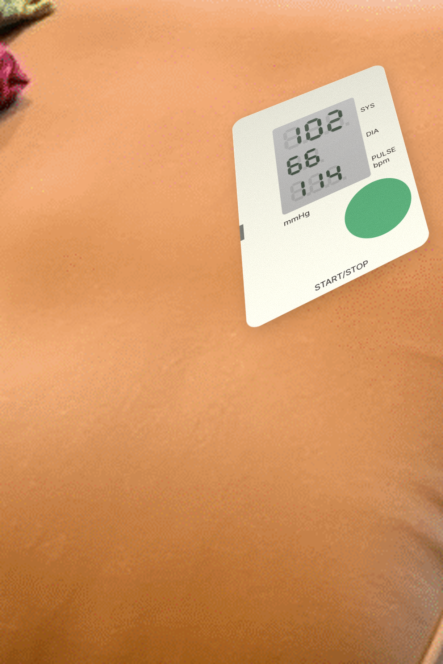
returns 66,mmHg
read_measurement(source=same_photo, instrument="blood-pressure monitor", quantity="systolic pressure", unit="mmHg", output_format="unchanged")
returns 102,mmHg
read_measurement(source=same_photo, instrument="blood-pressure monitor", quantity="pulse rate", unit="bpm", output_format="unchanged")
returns 114,bpm
